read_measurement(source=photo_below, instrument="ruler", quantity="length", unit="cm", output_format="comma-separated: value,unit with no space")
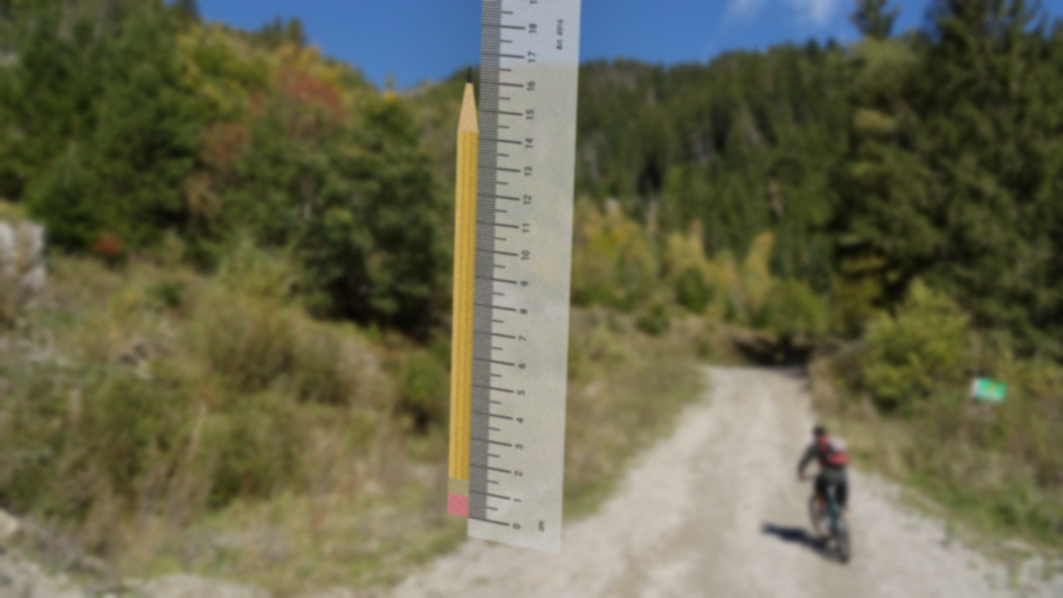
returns 16.5,cm
